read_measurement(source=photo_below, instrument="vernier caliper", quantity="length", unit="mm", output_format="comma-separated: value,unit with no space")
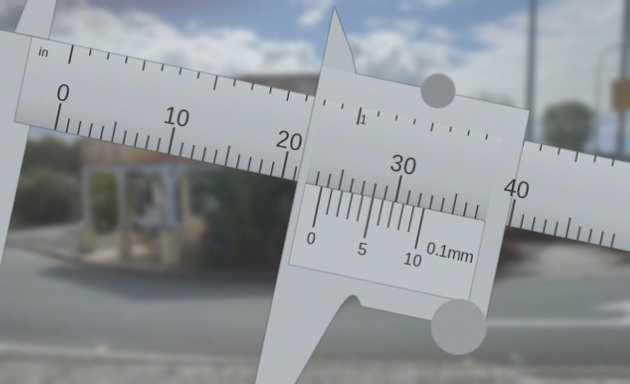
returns 23.5,mm
